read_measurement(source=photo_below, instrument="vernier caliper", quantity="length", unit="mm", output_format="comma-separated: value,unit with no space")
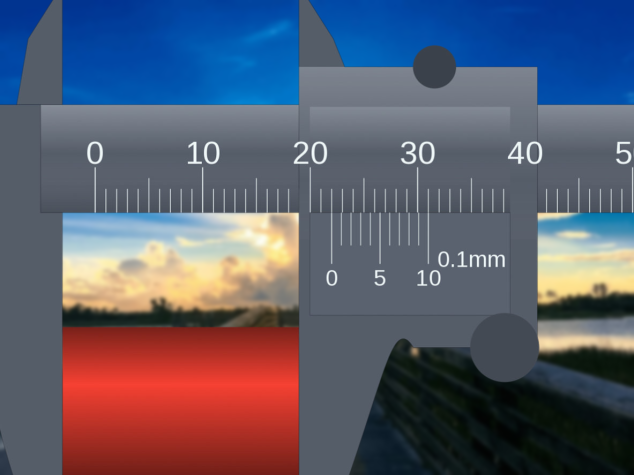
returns 22.0,mm
